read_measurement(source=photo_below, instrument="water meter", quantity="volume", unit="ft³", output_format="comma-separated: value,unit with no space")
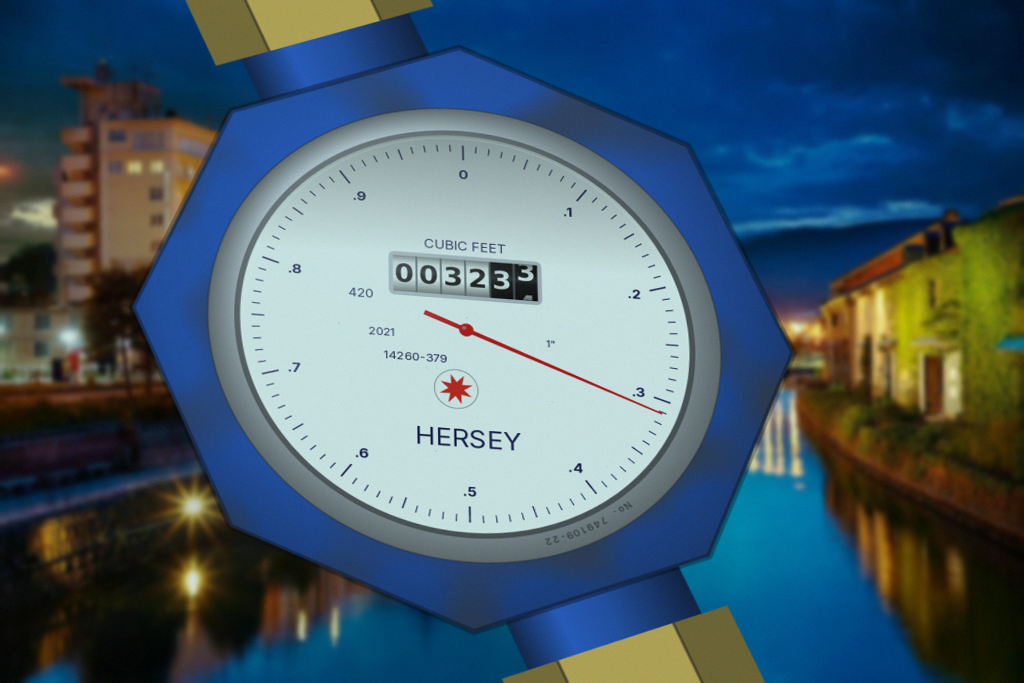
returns 3233.31,ft³
